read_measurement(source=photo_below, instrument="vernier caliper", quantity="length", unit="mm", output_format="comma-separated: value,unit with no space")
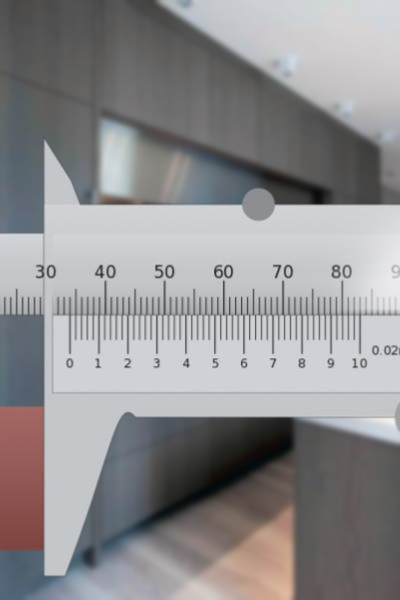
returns 34.0,mm
